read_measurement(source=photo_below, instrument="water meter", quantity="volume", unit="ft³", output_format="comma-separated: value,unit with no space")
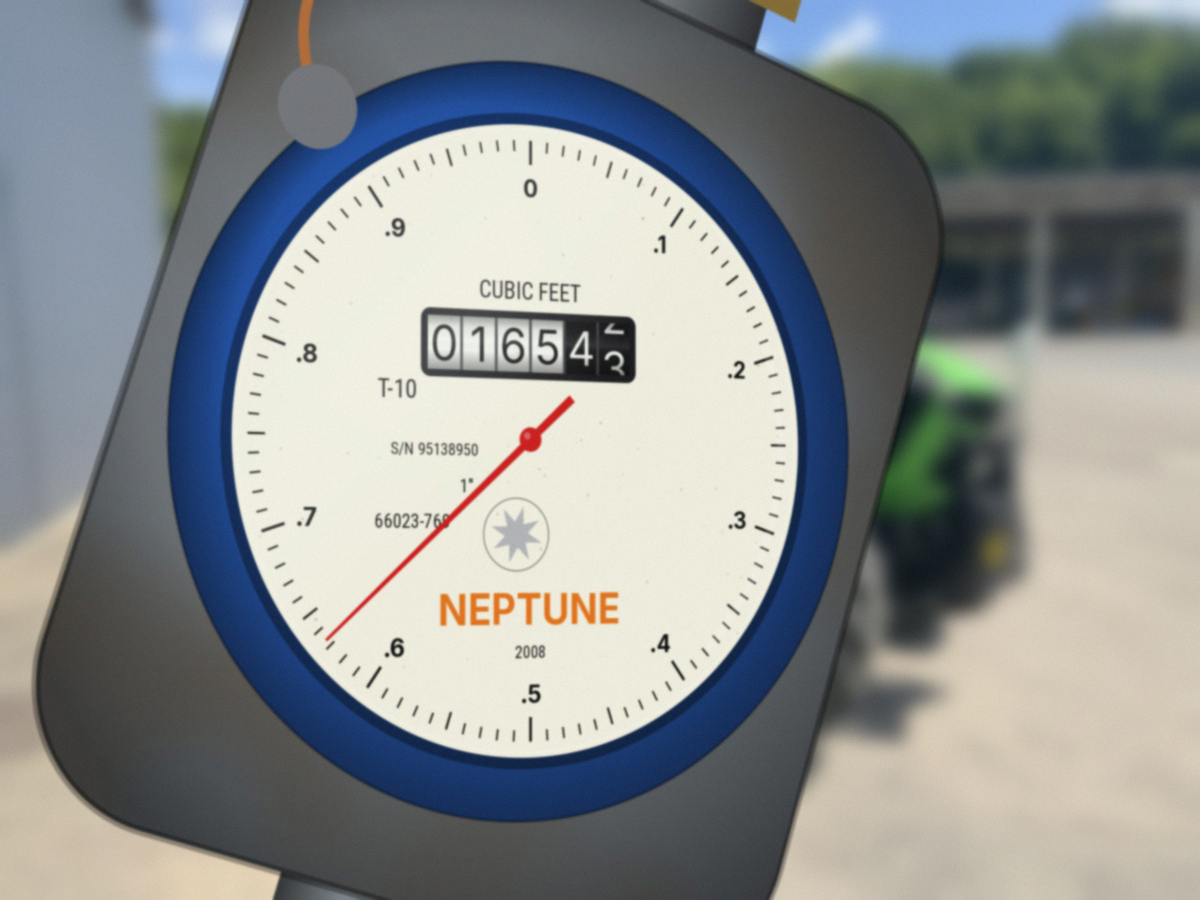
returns 16542.63,ft³
